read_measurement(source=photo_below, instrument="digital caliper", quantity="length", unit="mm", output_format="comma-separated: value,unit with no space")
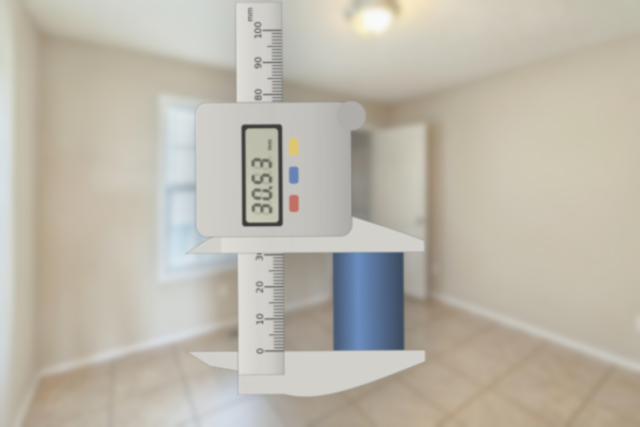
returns 30.53,mm
